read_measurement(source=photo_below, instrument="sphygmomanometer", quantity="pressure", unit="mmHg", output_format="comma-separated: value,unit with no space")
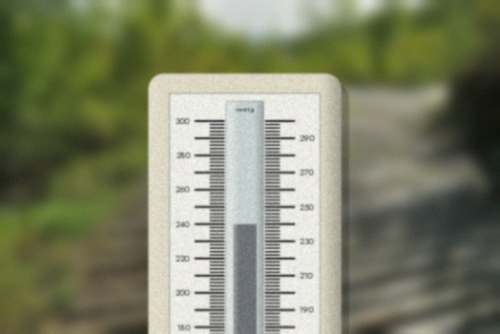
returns 240,mmHg
